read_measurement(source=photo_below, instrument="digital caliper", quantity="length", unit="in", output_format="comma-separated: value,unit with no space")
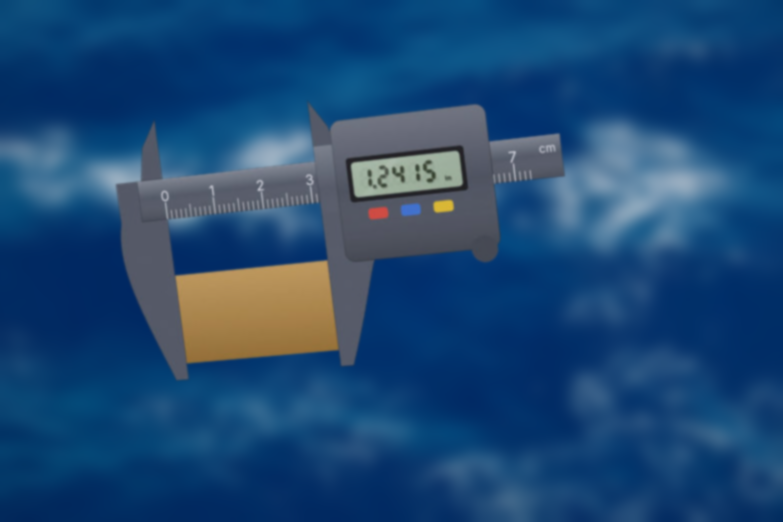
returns 1.2415,in
